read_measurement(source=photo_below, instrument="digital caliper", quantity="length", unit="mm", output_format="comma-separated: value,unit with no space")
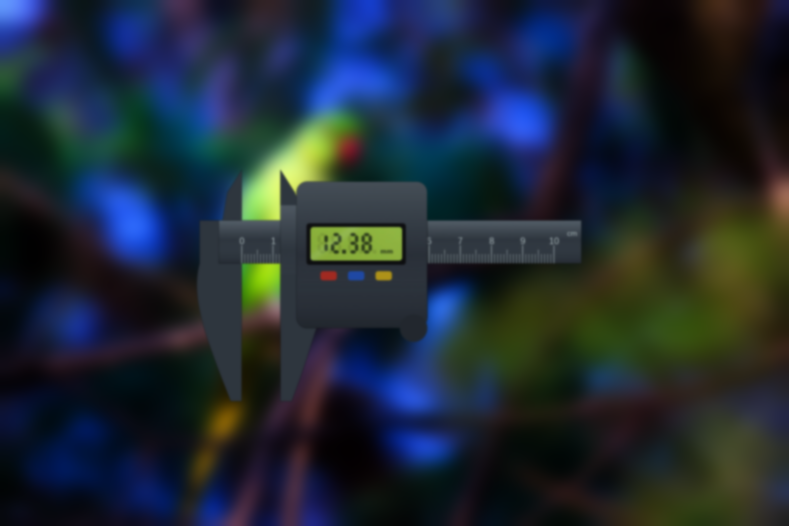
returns 12.38,mm
